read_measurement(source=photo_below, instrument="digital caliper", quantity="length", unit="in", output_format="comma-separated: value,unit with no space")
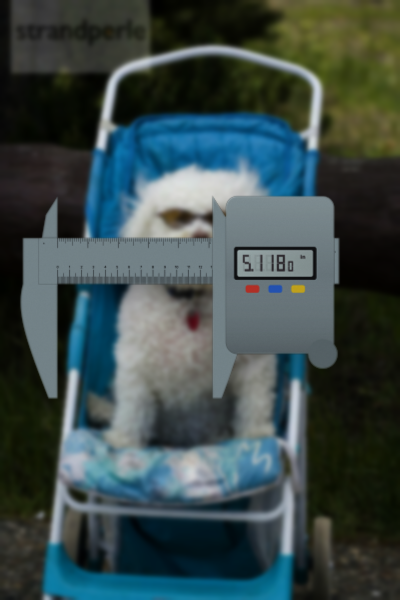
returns 5.1180,in
